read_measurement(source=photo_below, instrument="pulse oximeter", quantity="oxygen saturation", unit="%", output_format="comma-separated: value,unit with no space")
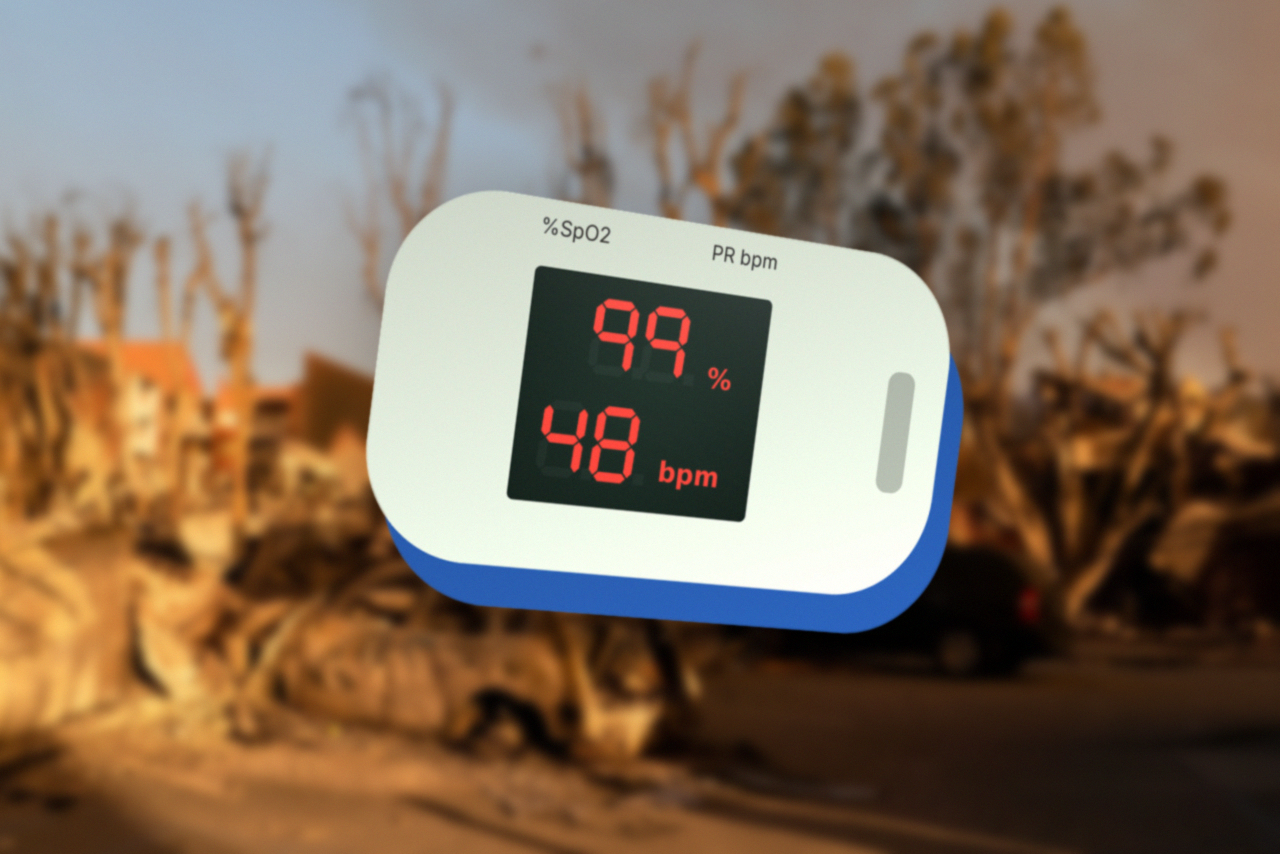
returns 99,%
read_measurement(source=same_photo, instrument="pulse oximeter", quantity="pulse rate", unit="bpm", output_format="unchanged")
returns 48,bpm
